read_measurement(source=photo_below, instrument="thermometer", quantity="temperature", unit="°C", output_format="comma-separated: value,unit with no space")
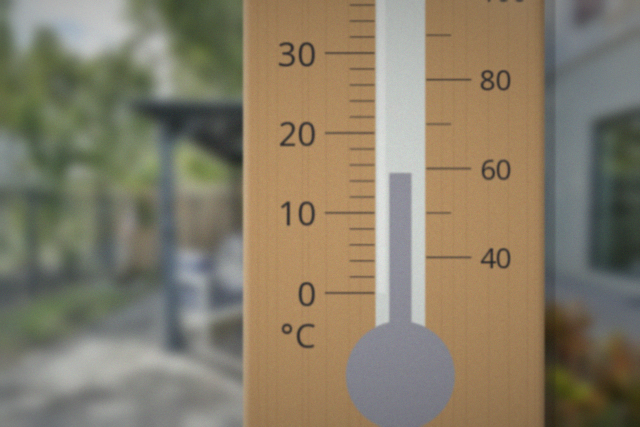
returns 15,°C
